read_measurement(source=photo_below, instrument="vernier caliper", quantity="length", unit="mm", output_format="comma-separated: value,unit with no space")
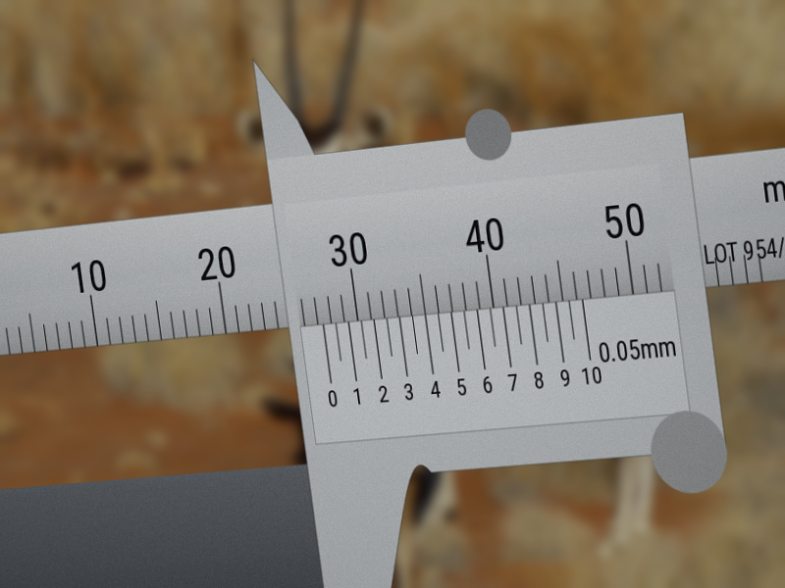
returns 27.4,mm
